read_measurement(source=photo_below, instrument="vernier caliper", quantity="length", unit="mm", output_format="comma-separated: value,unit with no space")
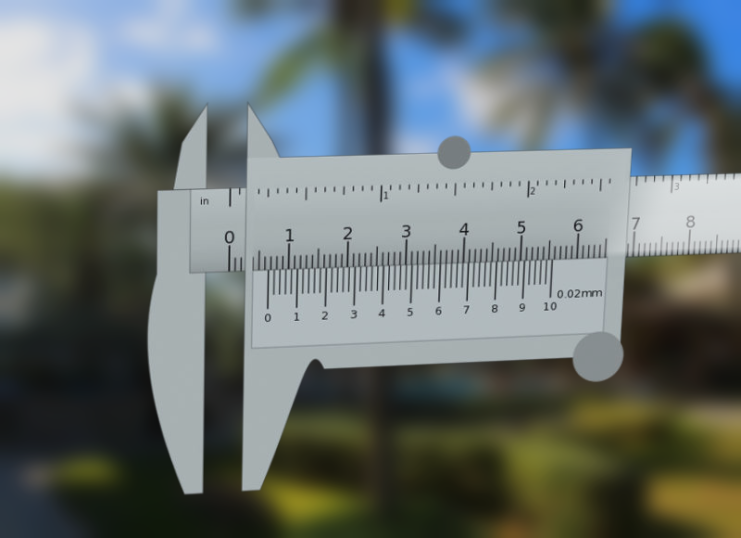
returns 6.6,mm
